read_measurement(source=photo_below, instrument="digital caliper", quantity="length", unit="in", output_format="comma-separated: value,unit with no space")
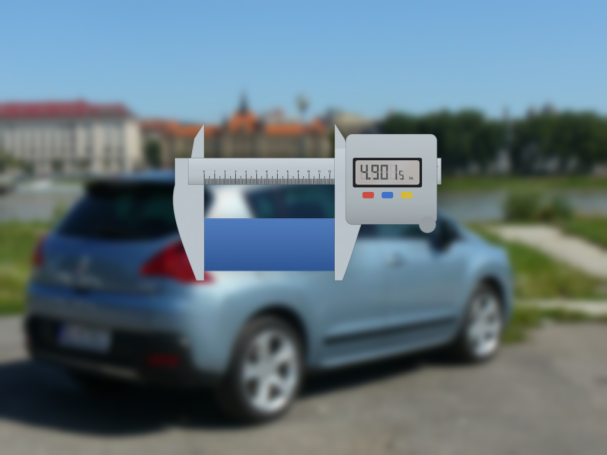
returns 4.9015,in
